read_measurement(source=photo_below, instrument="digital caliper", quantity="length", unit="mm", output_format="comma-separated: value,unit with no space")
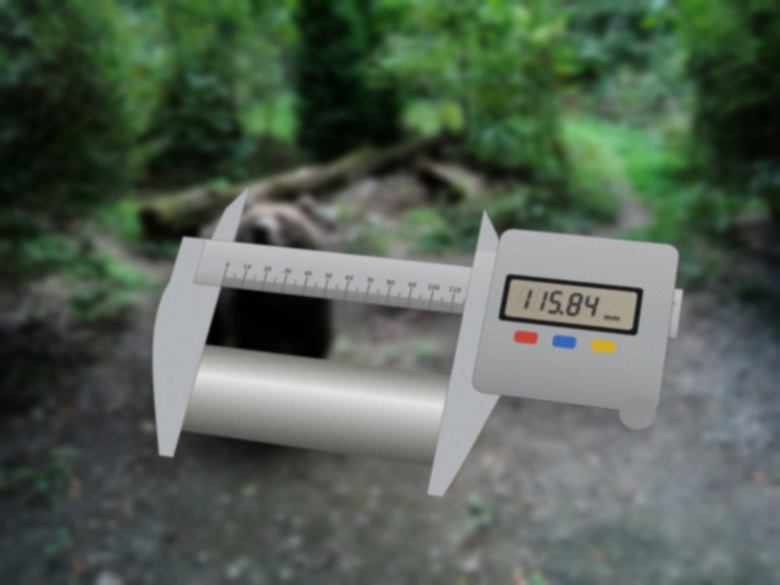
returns 115.84,mm
